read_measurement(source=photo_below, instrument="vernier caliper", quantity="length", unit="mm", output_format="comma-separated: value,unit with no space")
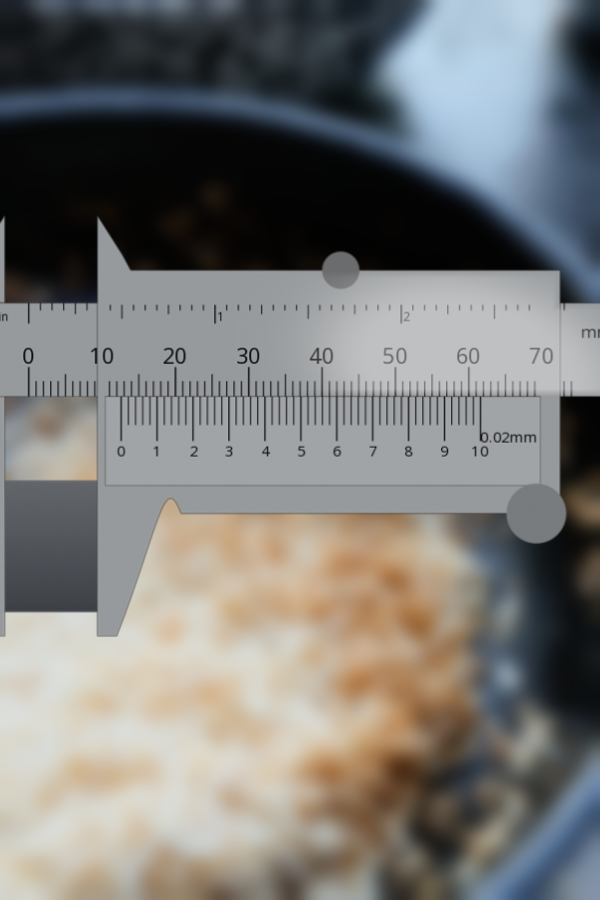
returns 12.6,mm
